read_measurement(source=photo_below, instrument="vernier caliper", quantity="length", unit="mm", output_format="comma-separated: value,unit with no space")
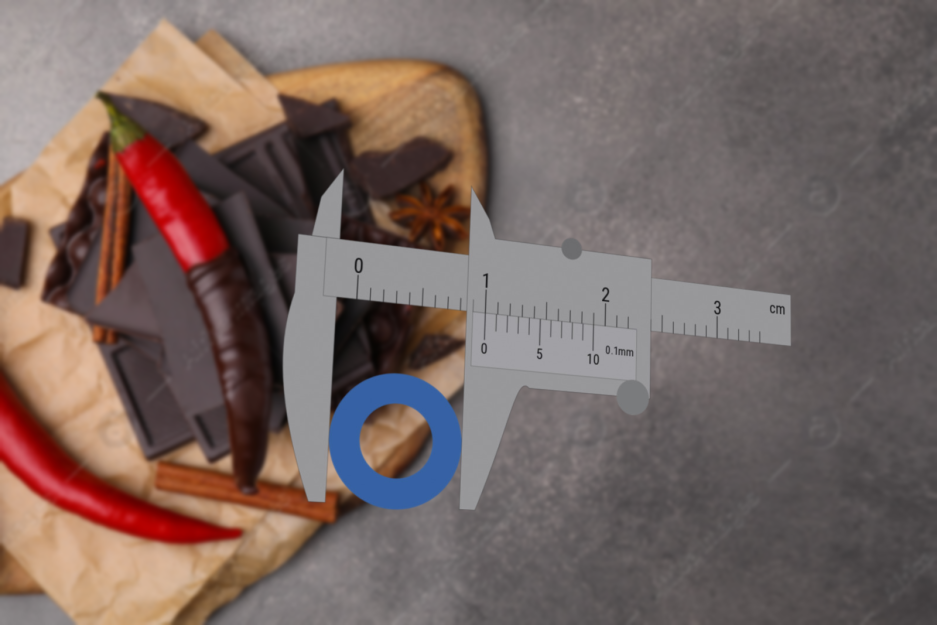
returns 10.0,mm
